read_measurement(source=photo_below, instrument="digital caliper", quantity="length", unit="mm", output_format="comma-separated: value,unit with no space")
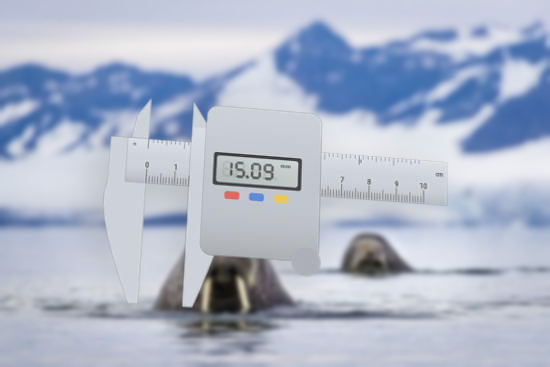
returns 15.09,mm
